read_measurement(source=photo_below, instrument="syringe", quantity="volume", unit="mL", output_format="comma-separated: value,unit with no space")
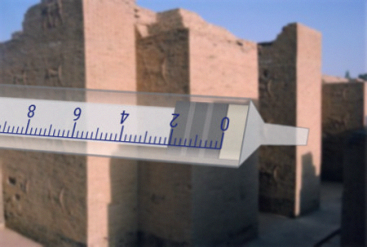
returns 0,mL
